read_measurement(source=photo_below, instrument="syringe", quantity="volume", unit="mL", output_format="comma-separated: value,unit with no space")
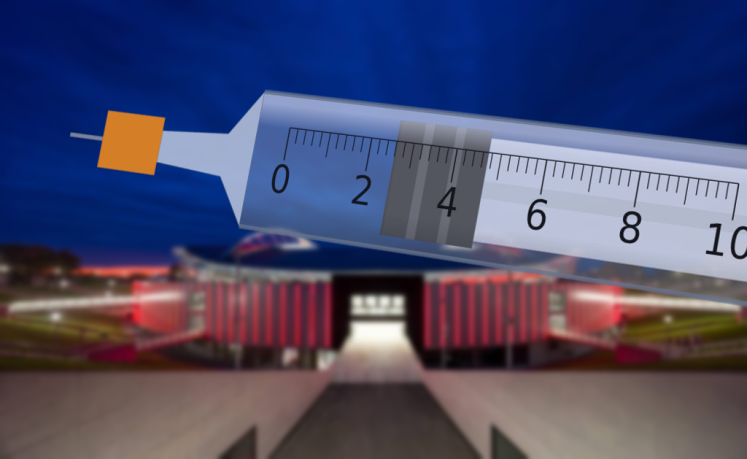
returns 2.6,mL
